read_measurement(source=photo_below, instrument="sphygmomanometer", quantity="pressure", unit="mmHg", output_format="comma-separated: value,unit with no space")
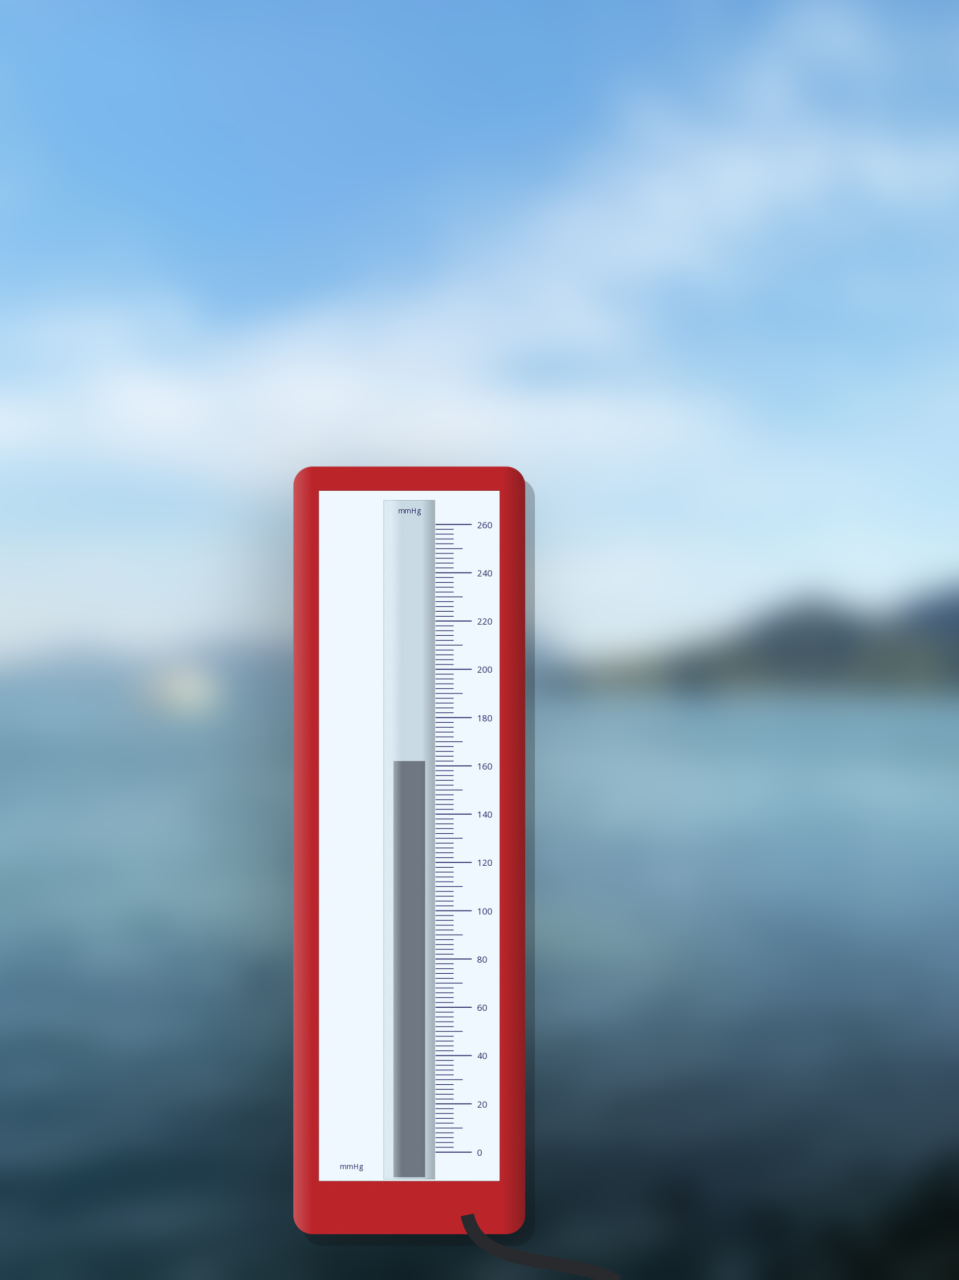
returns 162,mmHg
